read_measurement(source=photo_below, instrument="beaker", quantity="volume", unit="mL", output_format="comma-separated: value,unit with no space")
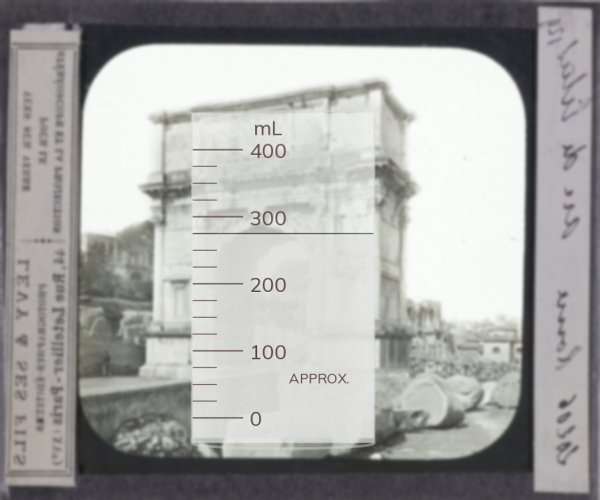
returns 275,mL
